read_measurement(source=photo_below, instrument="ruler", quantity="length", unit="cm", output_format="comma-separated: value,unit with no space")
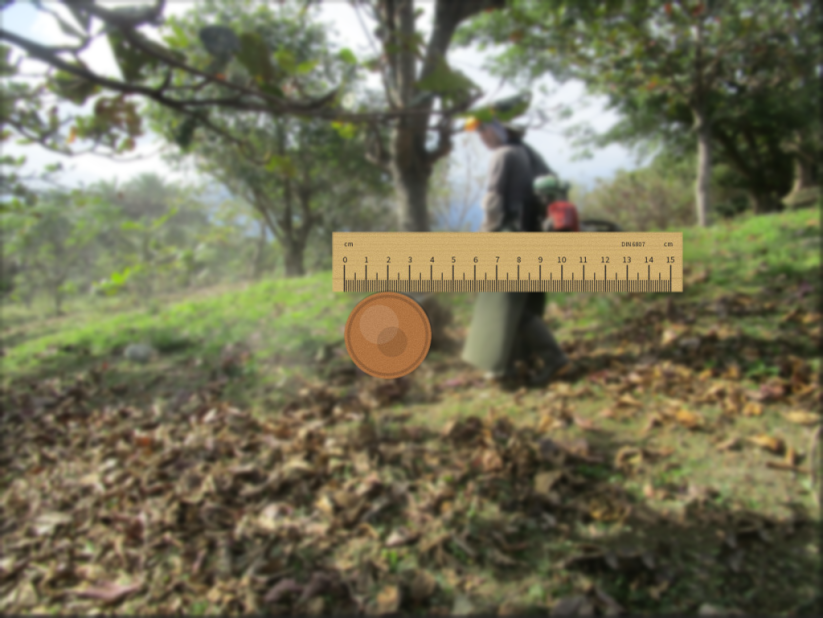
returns 4,cm
